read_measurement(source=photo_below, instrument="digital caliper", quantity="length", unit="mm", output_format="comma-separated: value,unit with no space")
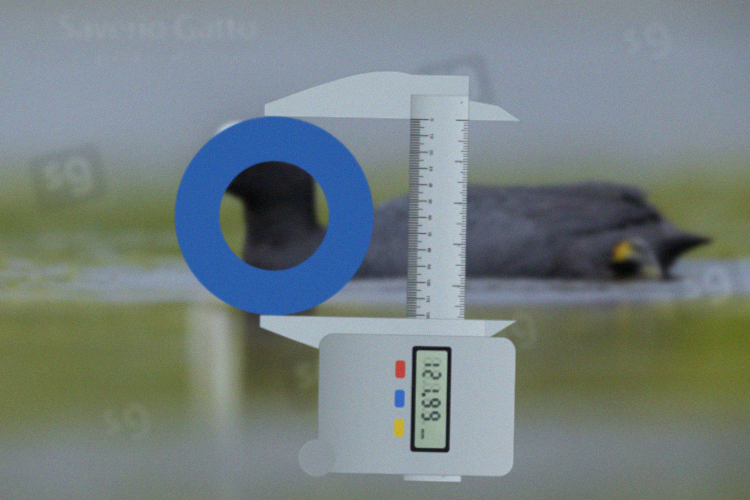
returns 121.99,mm
